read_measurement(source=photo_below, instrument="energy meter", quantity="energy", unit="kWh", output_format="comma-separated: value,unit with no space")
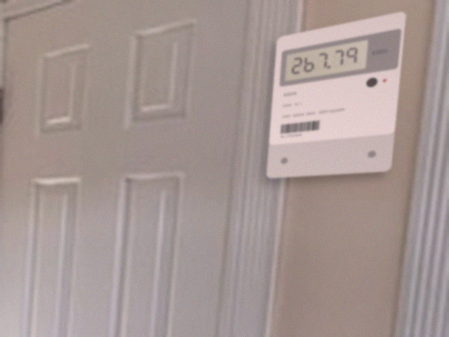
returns 267.79,kWh
